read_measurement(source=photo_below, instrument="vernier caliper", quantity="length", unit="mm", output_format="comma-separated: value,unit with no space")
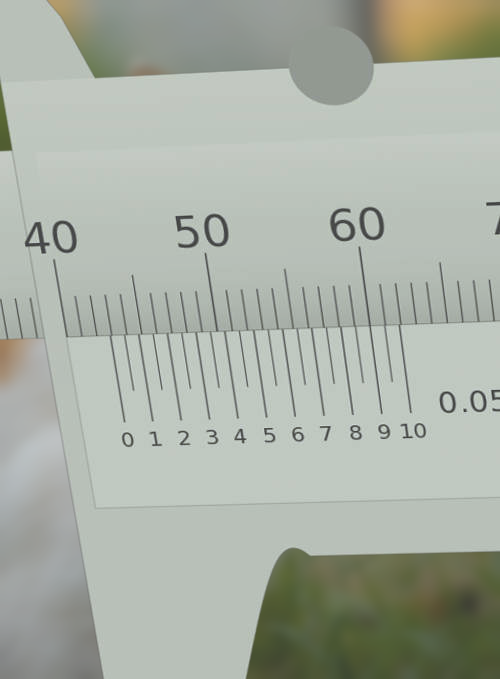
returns 42.9,mm
